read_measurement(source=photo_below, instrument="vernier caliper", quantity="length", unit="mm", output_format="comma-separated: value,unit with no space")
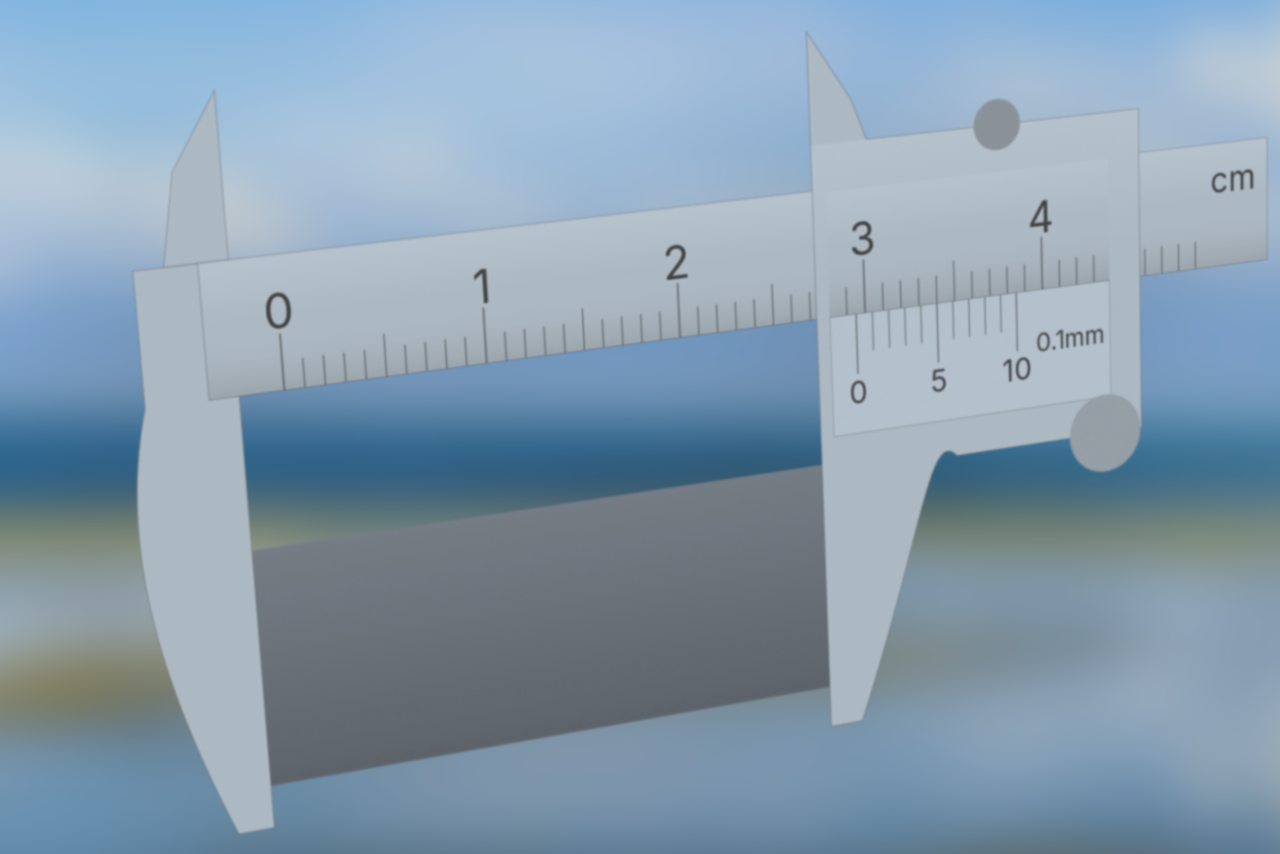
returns 29.5,mm
